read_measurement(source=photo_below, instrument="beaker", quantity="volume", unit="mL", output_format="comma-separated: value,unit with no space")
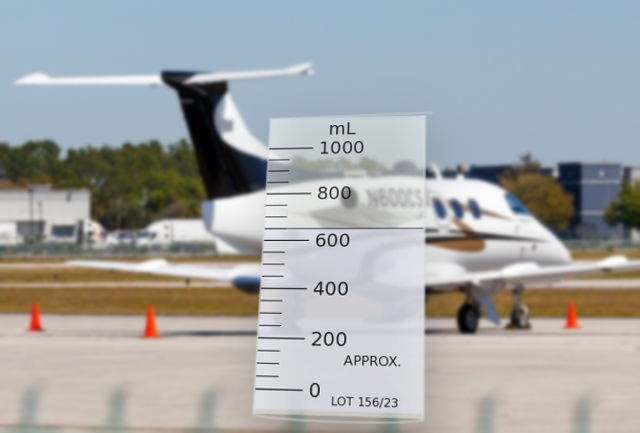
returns 650,mL
